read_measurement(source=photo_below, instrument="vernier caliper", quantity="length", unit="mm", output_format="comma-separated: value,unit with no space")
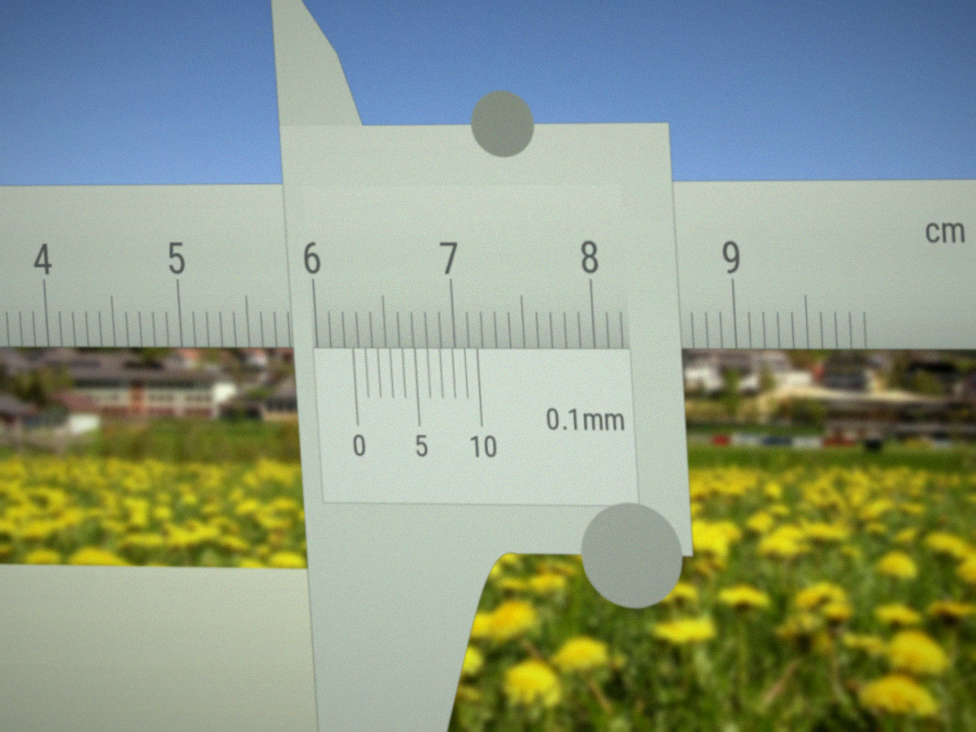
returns 62.6,mm
